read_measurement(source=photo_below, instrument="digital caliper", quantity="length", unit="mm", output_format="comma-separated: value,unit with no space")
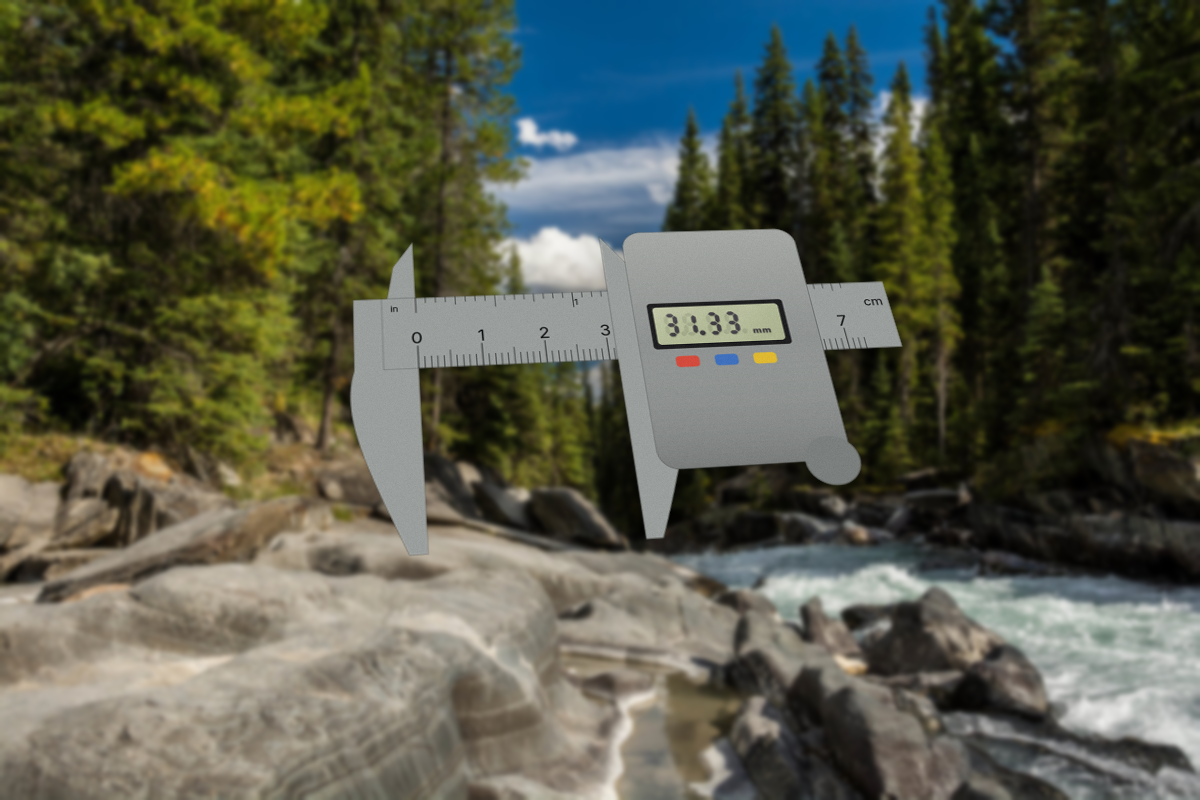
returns 31.33,mm
